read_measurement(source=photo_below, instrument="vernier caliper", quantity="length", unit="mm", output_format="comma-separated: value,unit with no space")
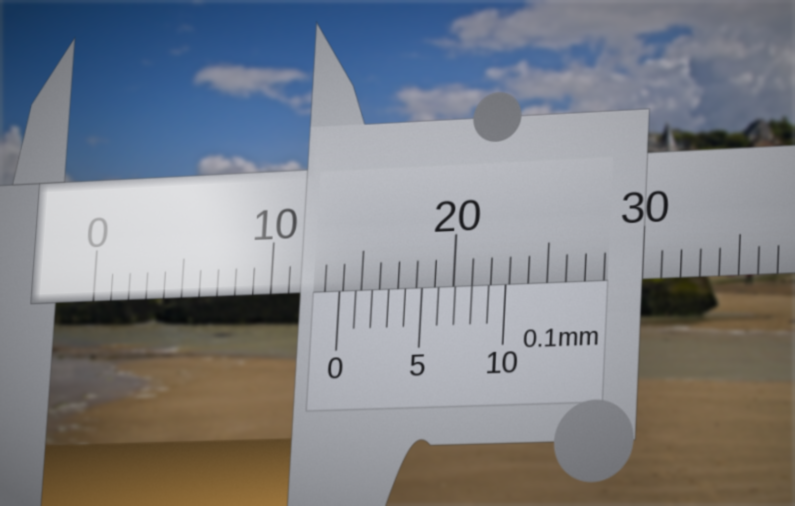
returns 13.8,mm
